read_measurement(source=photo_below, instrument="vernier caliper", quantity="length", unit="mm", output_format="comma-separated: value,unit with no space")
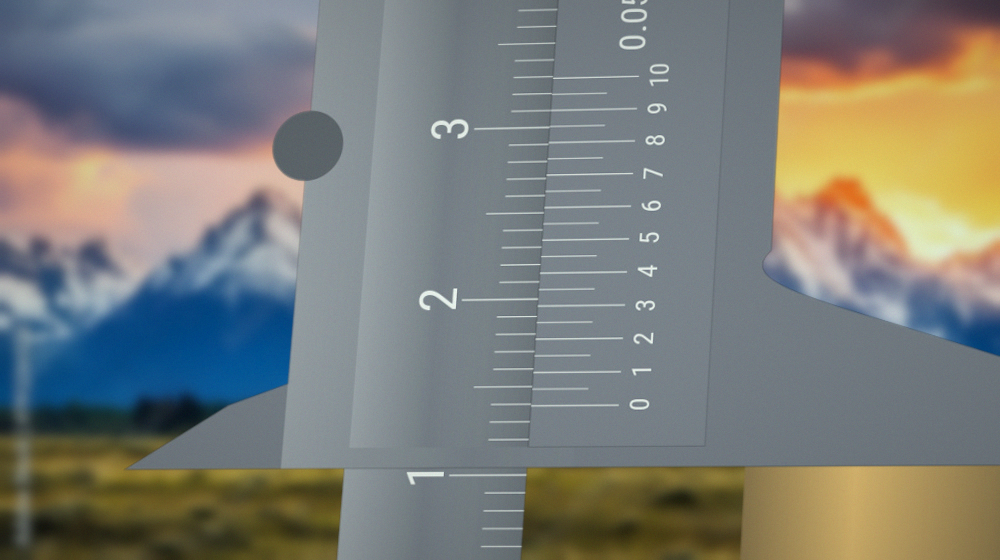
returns 13.9,mm
